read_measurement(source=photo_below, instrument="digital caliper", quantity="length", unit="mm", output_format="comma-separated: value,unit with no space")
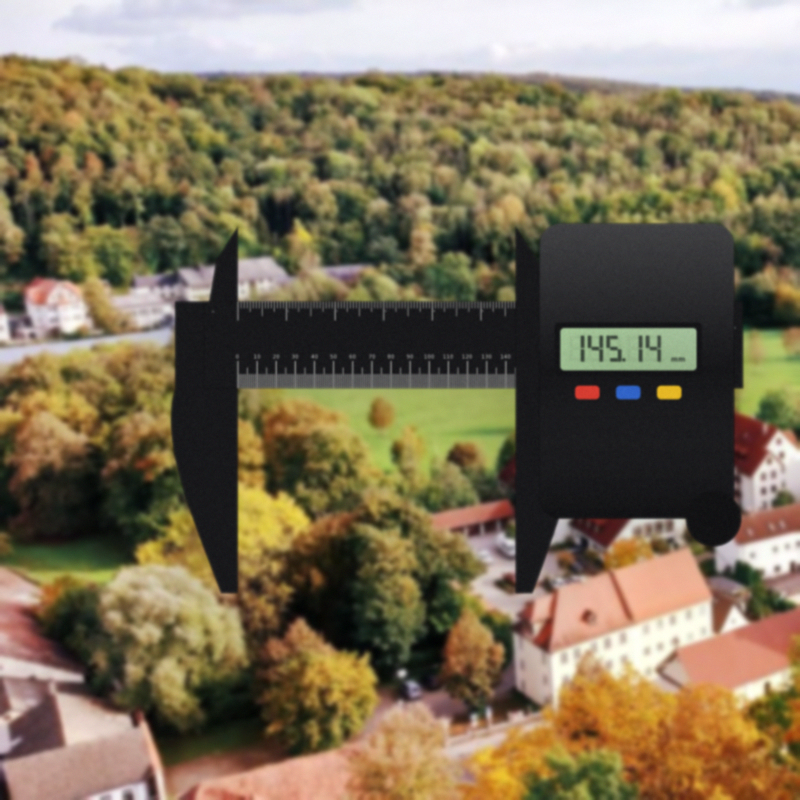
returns 145.14,mm
